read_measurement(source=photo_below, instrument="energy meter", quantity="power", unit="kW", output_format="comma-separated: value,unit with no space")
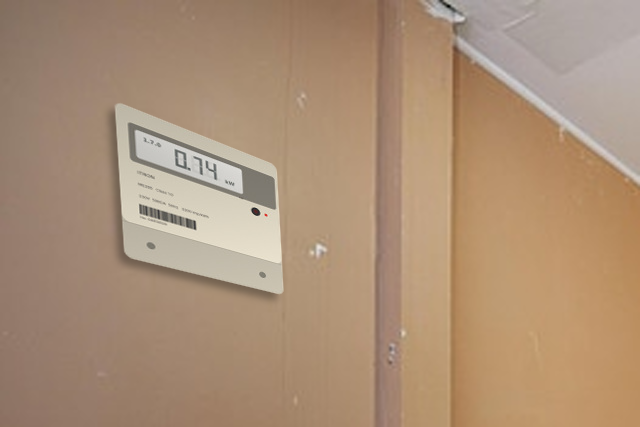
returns 0.74,kW
